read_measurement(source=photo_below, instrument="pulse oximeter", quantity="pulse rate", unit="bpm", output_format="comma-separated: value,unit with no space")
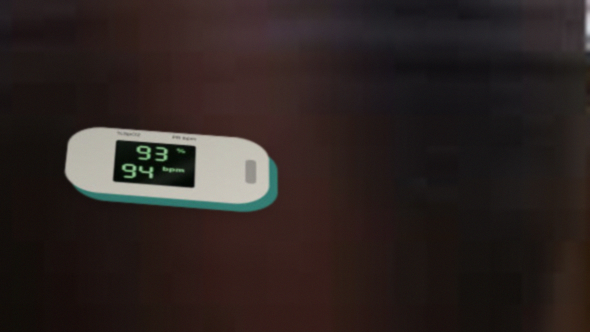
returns 94,bpm
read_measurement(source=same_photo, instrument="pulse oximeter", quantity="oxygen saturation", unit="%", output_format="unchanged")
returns 93,%
